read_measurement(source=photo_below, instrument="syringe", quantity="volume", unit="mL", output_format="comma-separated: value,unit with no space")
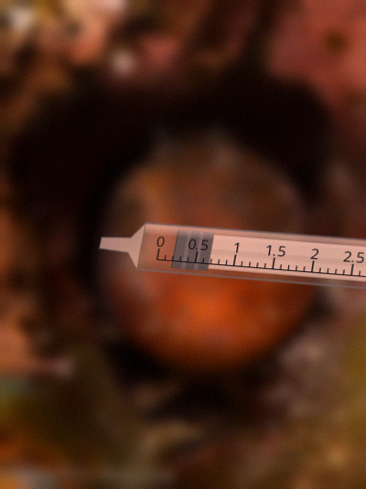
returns 0.2,mL
